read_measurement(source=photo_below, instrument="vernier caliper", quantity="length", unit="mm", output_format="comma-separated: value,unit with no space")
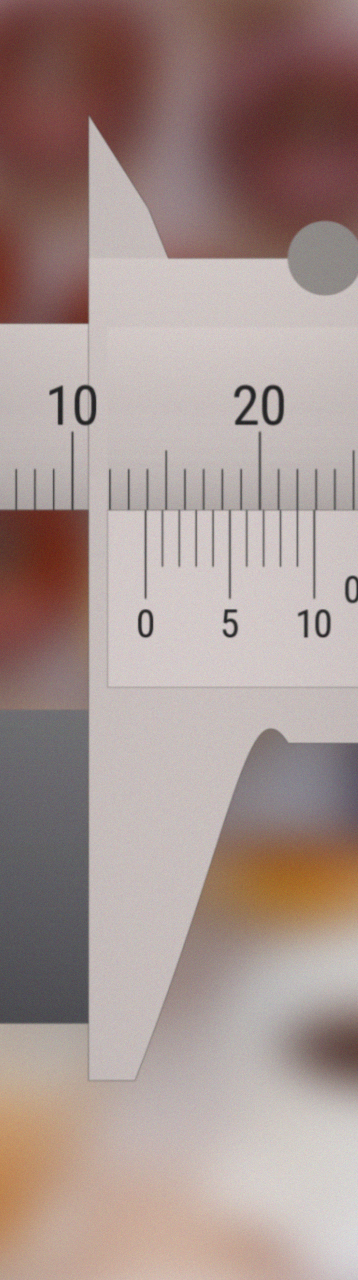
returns 13.9,mm
